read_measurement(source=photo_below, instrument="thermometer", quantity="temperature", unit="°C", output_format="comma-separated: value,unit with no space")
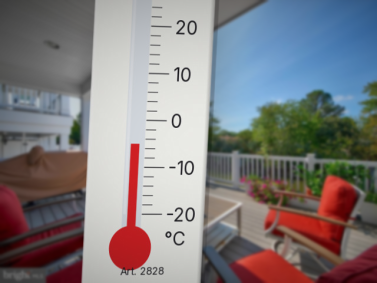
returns -5,°C
